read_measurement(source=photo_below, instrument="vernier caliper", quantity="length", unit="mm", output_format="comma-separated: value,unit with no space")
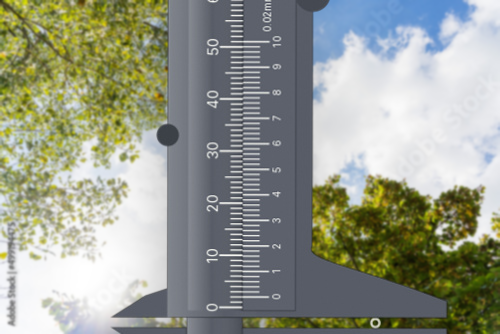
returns 2.0,mm
